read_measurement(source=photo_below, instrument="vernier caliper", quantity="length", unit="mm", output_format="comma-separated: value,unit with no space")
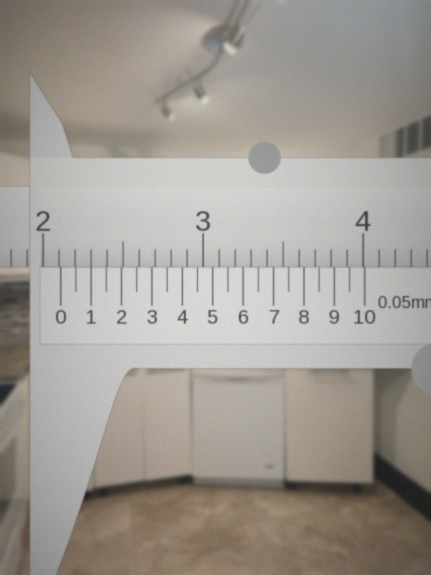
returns 21.1,mm
